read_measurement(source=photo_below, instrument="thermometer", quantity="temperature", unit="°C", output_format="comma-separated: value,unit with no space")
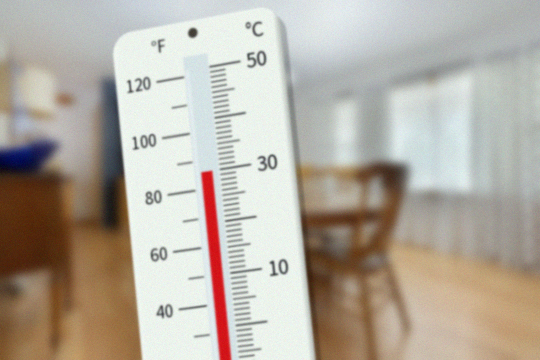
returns 30,°C
